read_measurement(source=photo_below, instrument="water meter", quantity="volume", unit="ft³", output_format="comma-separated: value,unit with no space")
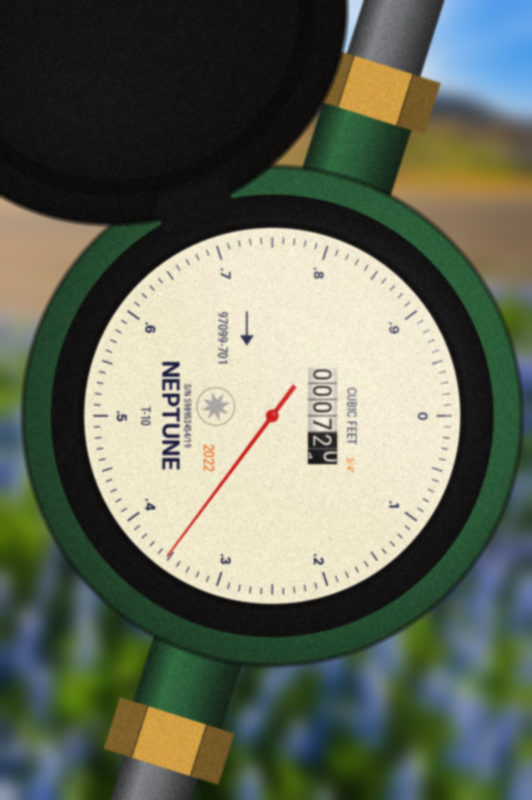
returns 720.35,ft³
